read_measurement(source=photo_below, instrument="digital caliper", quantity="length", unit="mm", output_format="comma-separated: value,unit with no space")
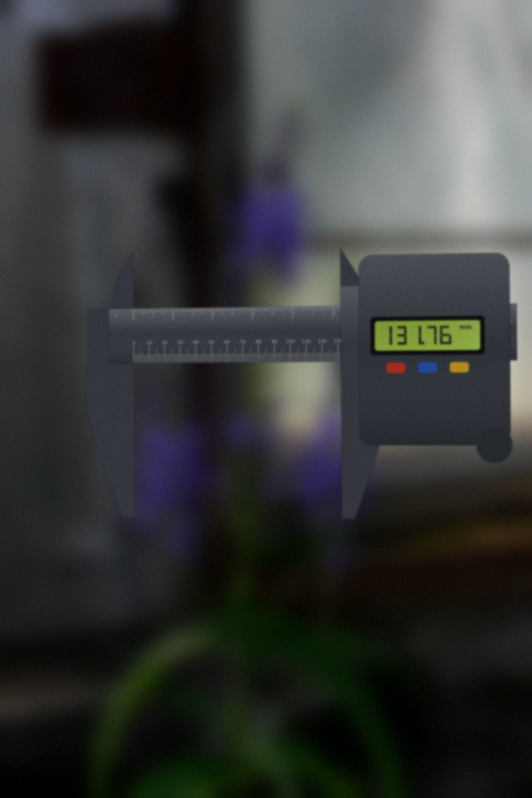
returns 131.76,mm
